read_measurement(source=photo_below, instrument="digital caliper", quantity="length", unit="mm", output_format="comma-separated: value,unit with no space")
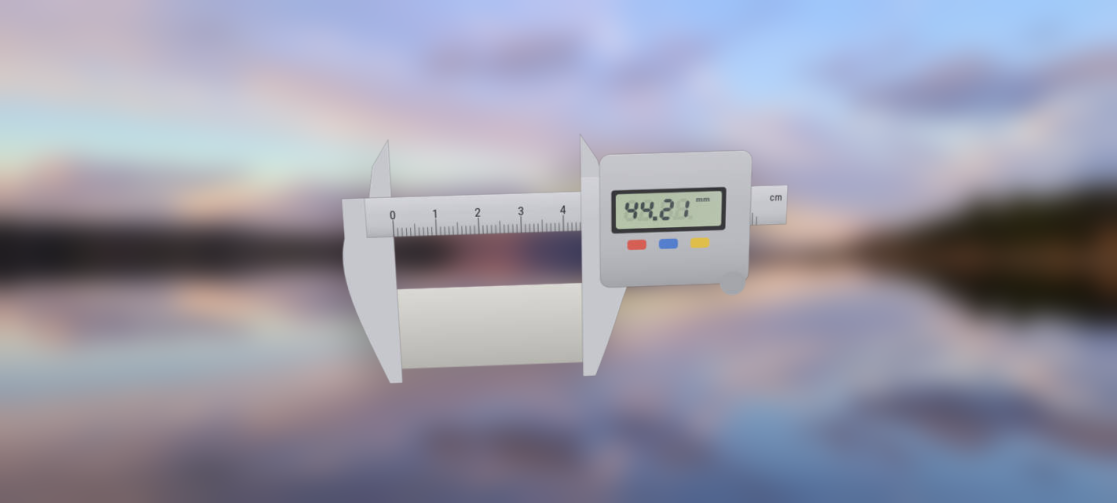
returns 44.21,mm
